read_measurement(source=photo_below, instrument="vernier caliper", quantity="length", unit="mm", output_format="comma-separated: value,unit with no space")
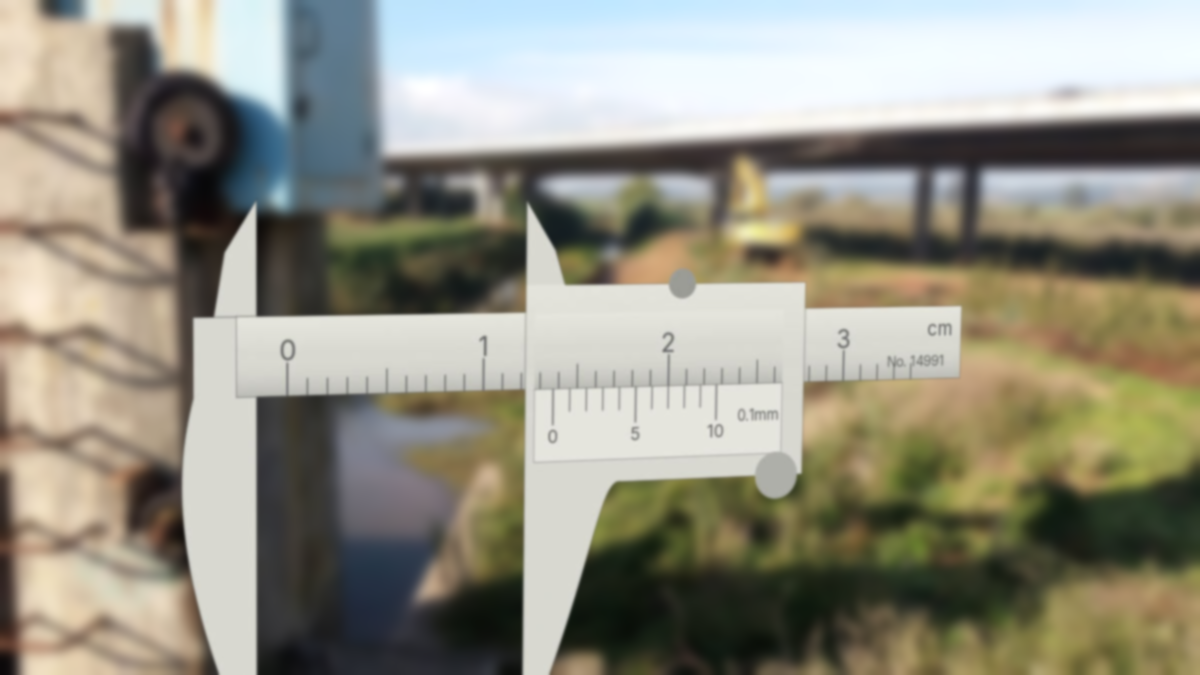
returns 13.7,mm
